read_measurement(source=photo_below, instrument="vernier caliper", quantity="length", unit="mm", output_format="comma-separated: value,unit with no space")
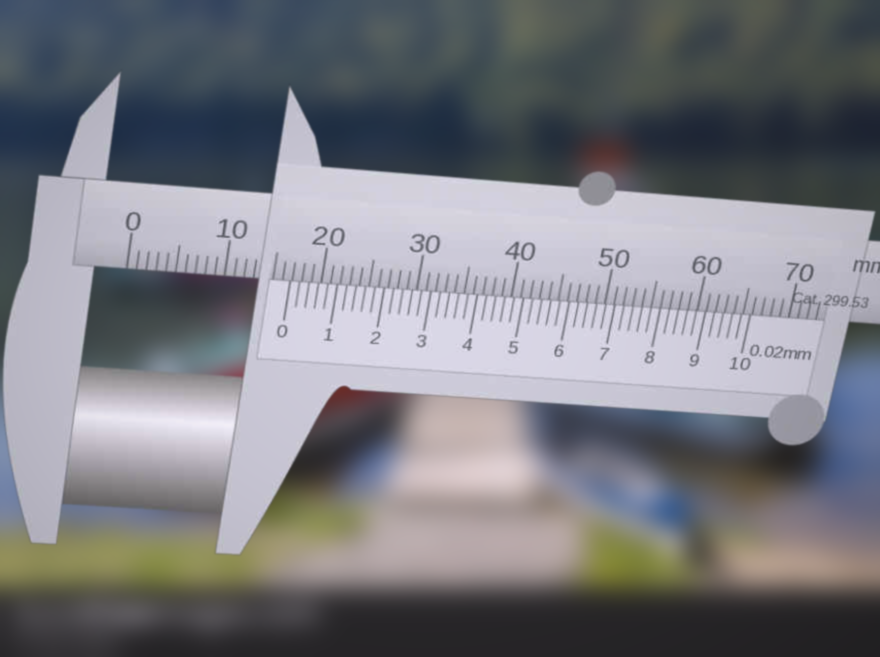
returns 16.8,mm
